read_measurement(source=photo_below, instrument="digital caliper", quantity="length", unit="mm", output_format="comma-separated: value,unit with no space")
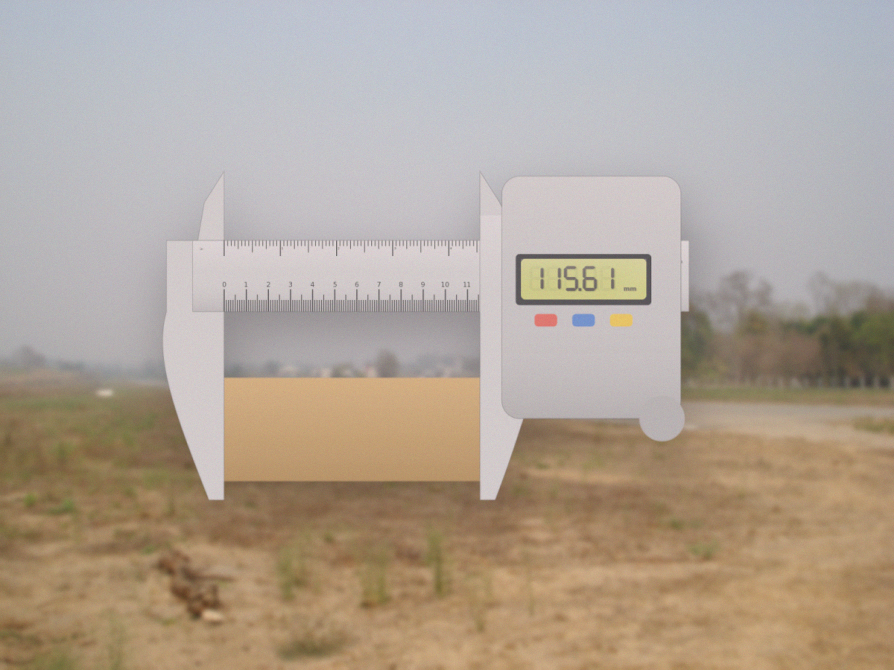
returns 115.61,mm
